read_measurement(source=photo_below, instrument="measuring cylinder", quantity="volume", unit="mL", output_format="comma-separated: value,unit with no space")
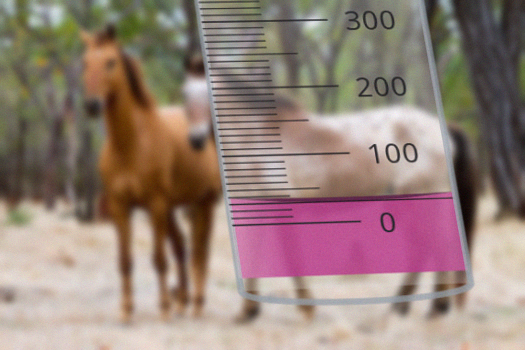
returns 30,mL
